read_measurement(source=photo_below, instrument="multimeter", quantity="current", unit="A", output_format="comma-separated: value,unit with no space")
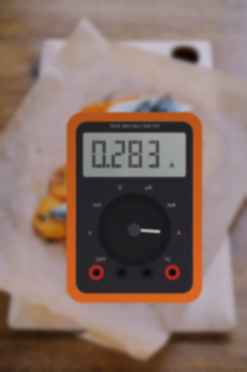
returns 0.283,A
